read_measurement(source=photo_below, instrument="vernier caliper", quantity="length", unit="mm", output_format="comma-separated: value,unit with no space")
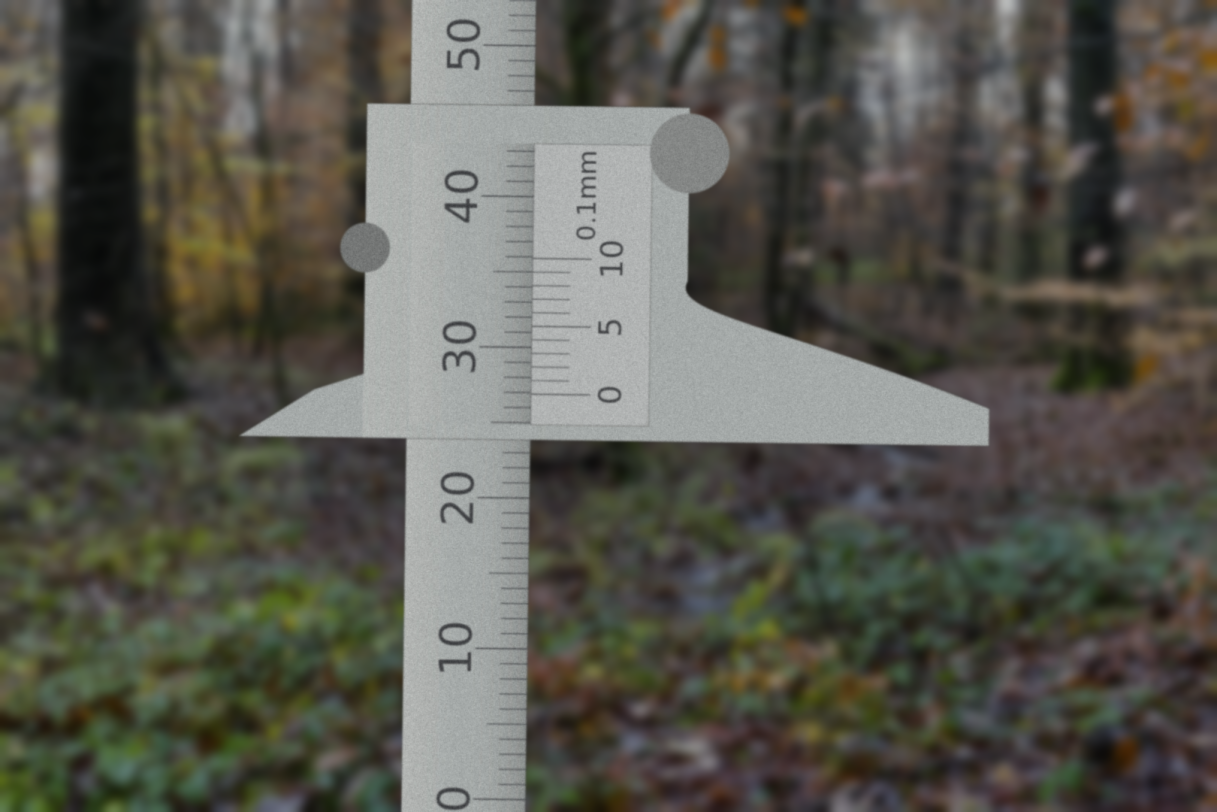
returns 26.9,mm
